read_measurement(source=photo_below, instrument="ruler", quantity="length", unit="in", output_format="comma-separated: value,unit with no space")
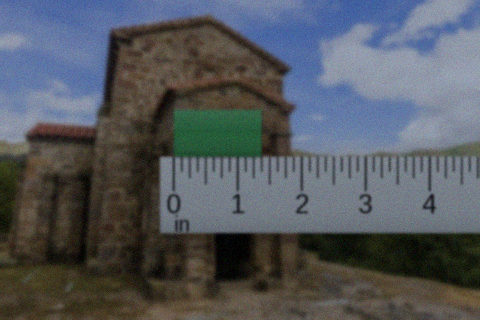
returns 1.375,in
